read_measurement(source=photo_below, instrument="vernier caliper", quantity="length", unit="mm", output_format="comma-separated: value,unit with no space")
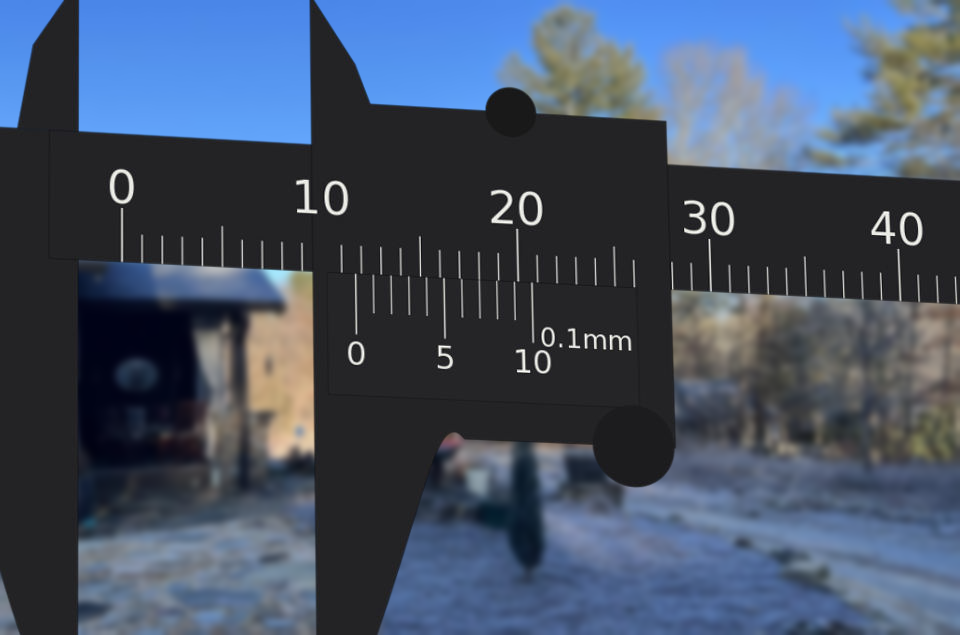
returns 11.7,mm
